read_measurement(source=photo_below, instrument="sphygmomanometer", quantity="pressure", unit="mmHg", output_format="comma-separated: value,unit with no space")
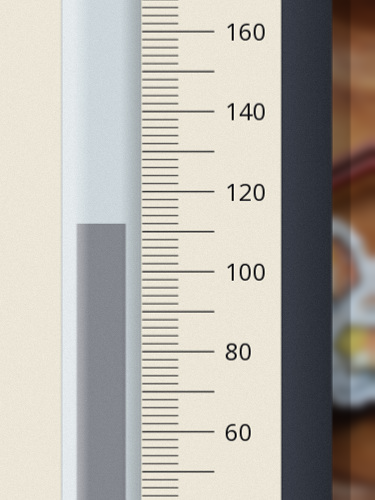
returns 112,mmHg
